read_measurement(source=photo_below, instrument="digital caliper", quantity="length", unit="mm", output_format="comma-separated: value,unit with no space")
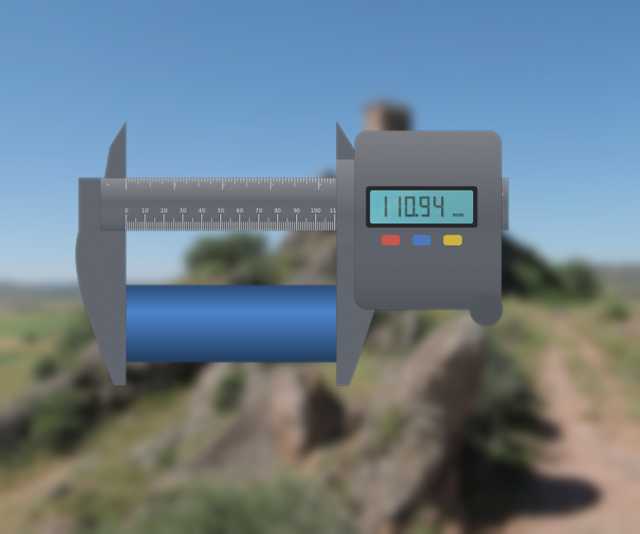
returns 110.94,mm
